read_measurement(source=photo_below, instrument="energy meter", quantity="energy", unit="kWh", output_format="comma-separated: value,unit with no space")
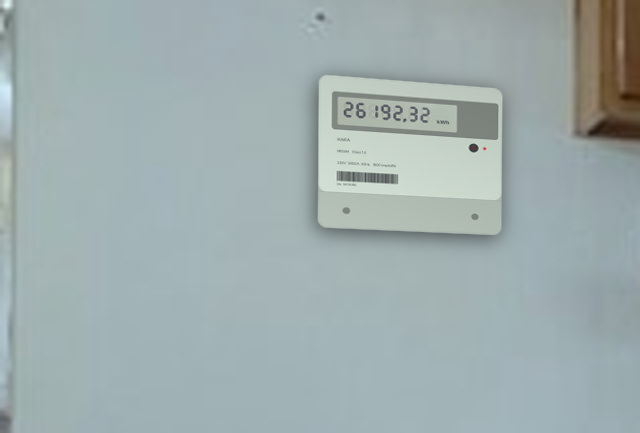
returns 26192.32,kWh
